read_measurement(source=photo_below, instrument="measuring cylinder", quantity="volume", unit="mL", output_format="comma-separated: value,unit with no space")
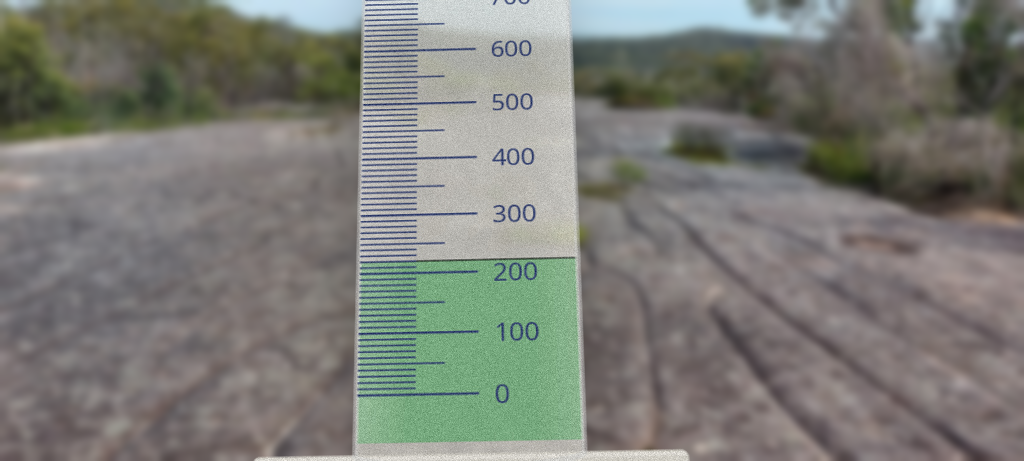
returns 220,mL
